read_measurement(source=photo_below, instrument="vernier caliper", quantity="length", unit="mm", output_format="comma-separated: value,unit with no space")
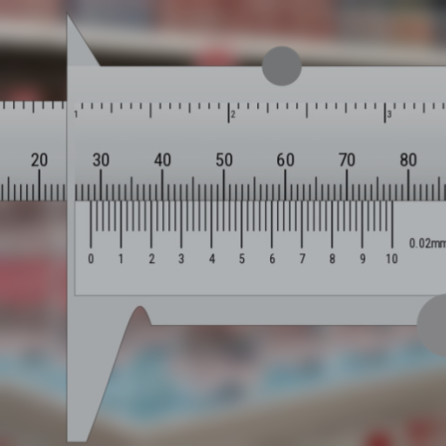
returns 28.4,mm
